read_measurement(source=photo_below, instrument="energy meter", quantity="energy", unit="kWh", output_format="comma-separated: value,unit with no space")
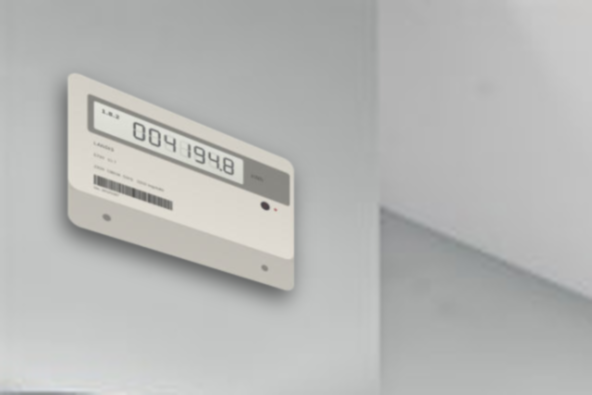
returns 4194.8,kWh
